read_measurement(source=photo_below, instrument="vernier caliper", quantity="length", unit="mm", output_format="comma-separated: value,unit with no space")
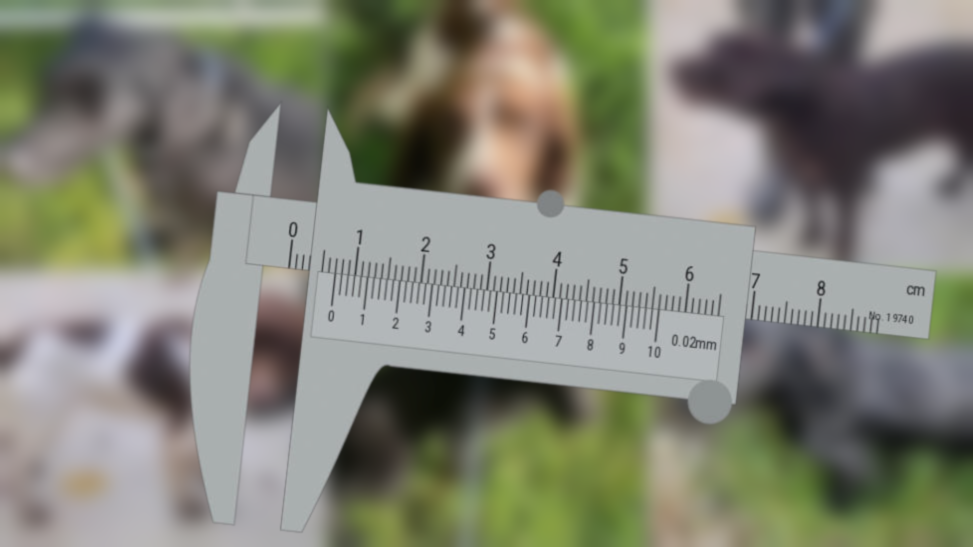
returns 7.0,mm
